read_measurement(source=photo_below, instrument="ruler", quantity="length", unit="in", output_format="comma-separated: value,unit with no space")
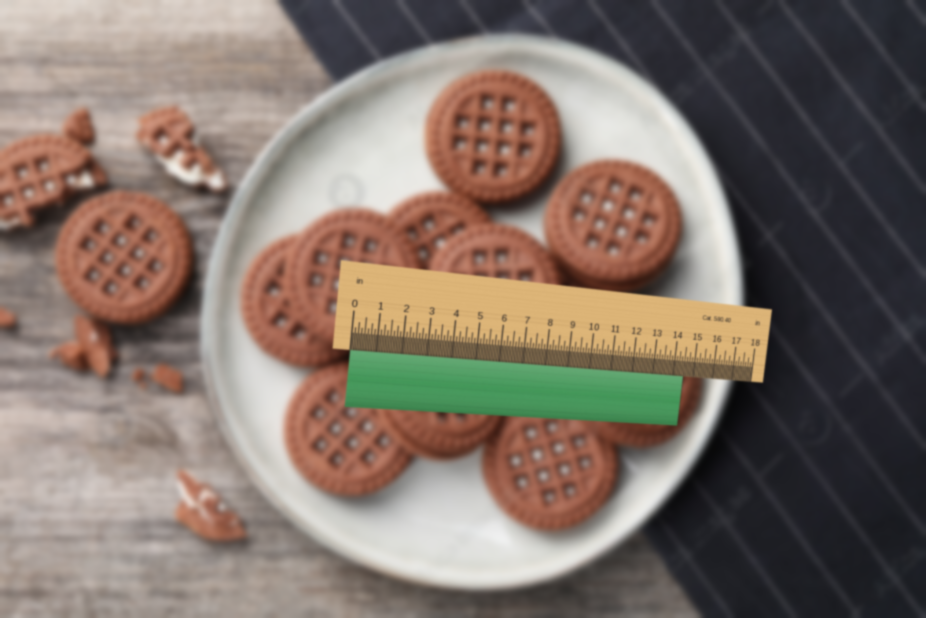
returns 14.5,in
